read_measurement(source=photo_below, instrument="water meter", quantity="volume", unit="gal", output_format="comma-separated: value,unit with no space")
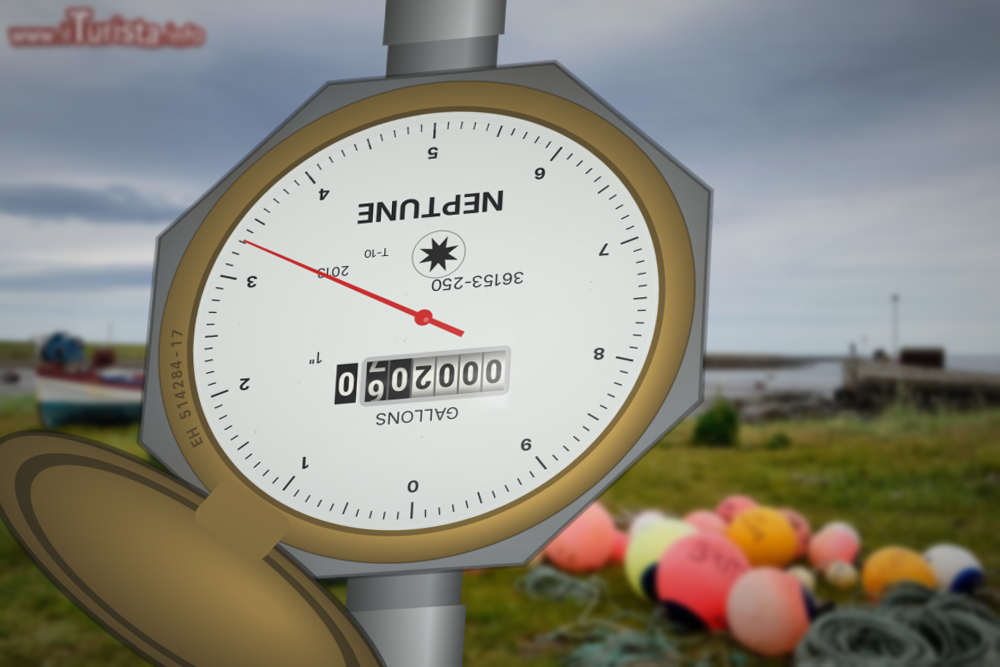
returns 2063.3,gal
